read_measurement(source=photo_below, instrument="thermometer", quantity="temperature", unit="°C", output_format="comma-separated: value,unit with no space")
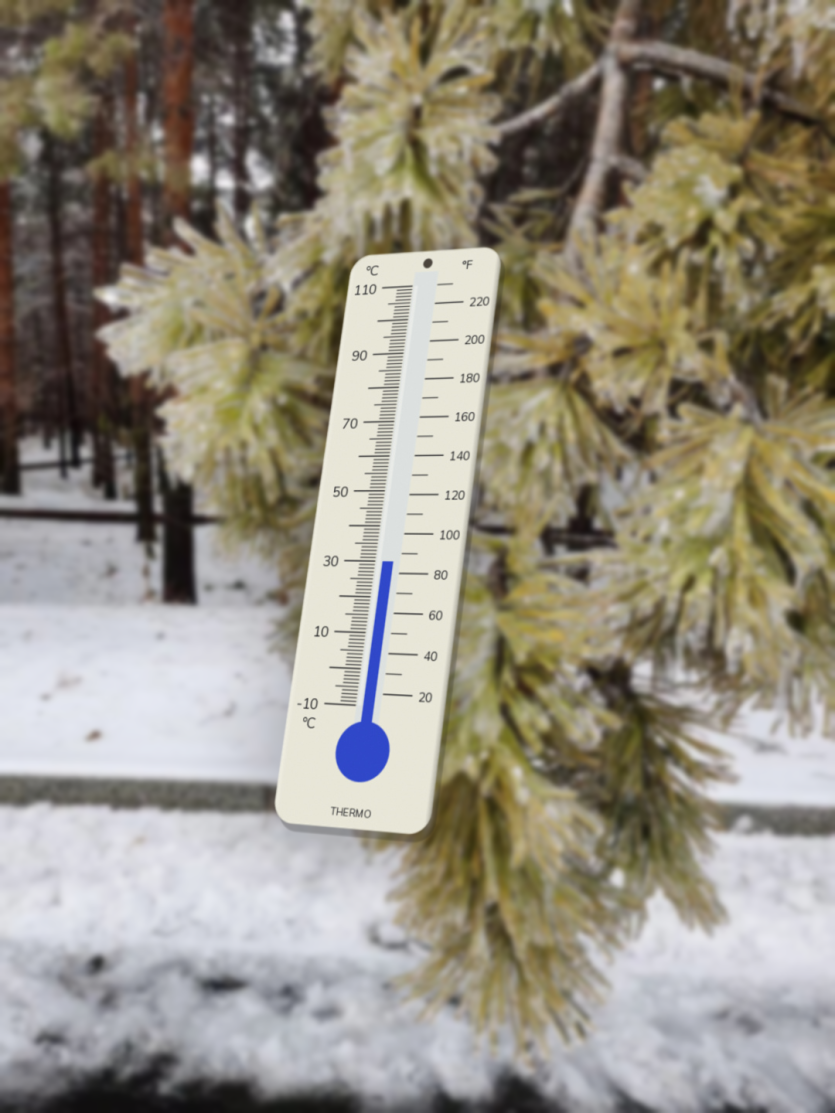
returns 30,°C
